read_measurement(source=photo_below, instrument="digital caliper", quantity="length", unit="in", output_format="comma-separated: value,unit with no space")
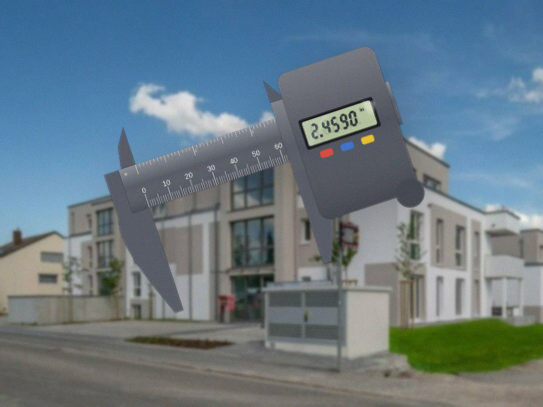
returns 2.4590,in
